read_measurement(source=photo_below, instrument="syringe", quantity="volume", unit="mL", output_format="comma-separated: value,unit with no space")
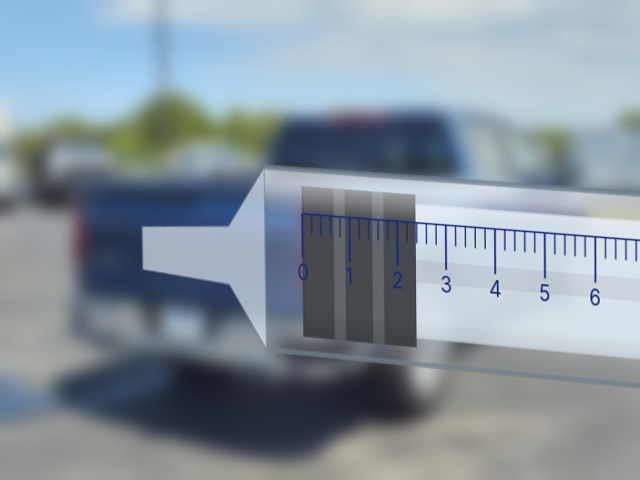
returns 0,mL
